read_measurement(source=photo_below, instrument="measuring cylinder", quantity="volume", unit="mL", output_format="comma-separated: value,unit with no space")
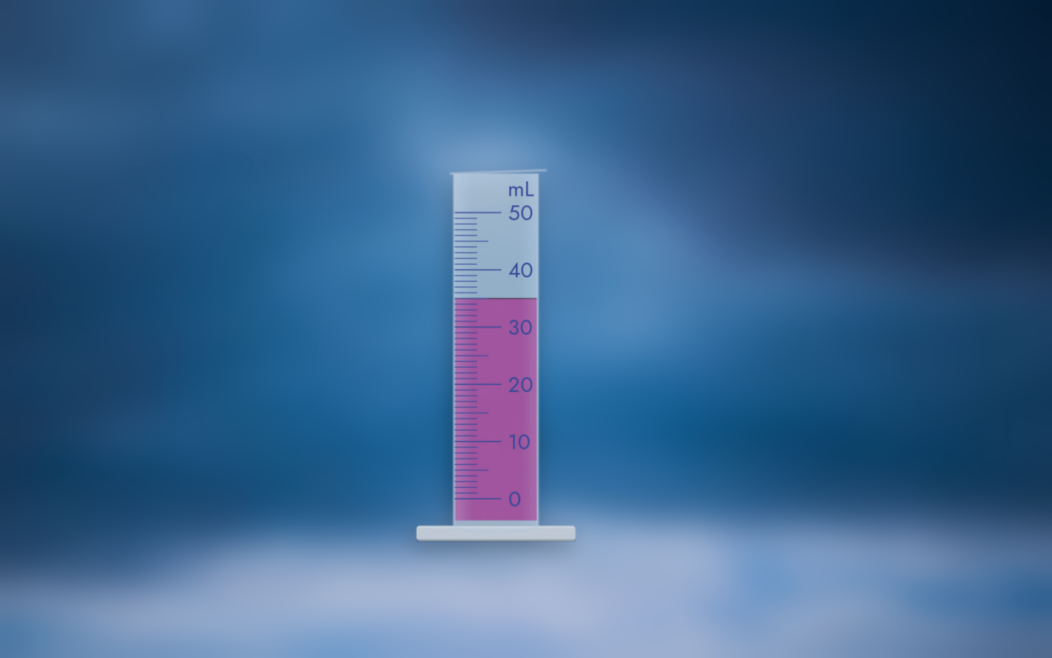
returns 35,mL
